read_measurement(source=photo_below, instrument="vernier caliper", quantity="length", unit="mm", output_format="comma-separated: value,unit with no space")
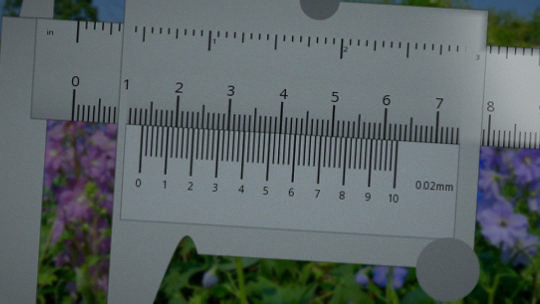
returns 13.5,mm
